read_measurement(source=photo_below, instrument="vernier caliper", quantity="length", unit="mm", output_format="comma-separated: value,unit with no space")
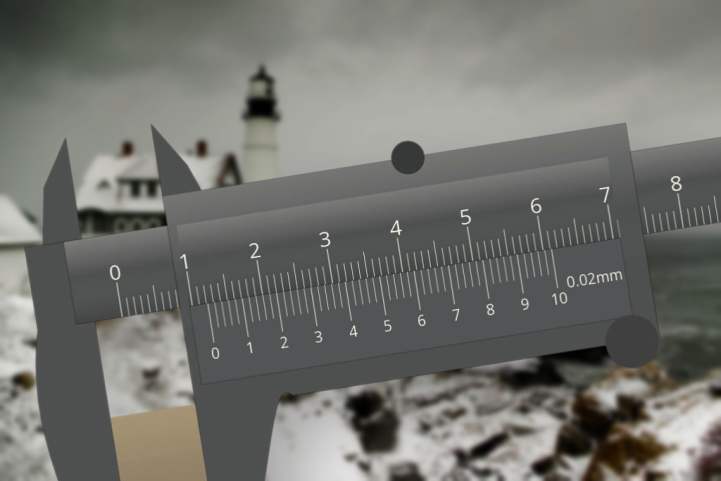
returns 12.2,mm
